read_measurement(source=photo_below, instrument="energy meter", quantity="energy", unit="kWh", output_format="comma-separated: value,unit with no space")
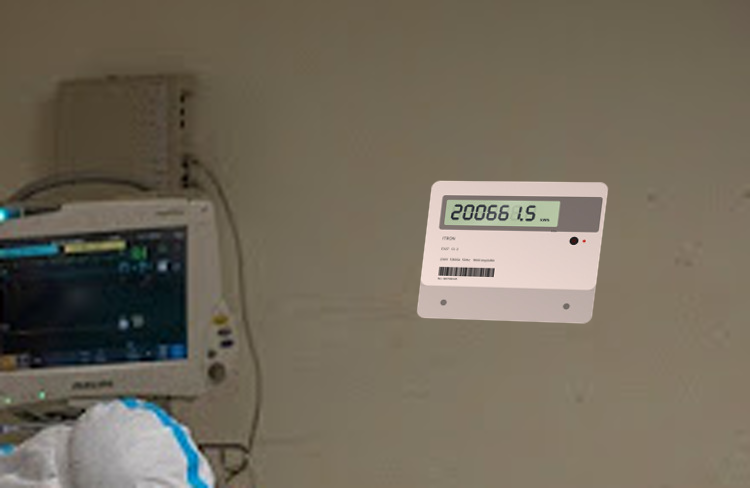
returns 200661.5,kWh
